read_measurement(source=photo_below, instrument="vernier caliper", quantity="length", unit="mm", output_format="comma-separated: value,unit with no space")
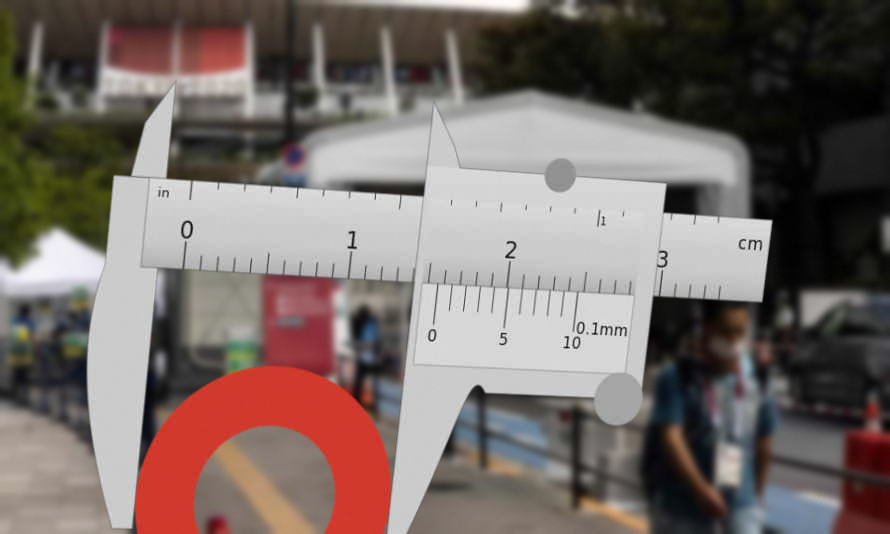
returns 15.6,mm
